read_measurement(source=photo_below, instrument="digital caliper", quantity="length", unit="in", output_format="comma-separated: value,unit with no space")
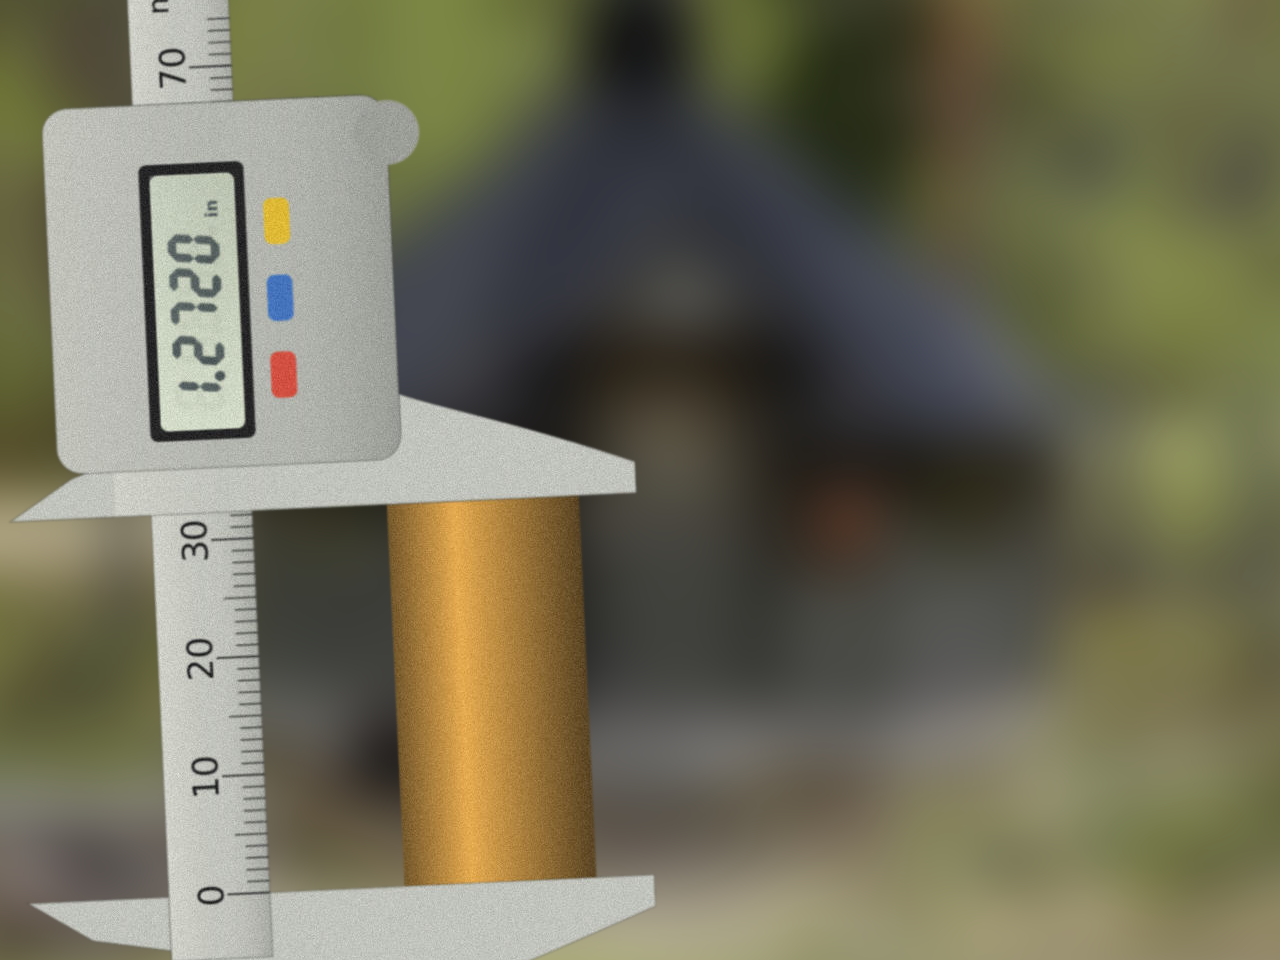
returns 1.2720,in
